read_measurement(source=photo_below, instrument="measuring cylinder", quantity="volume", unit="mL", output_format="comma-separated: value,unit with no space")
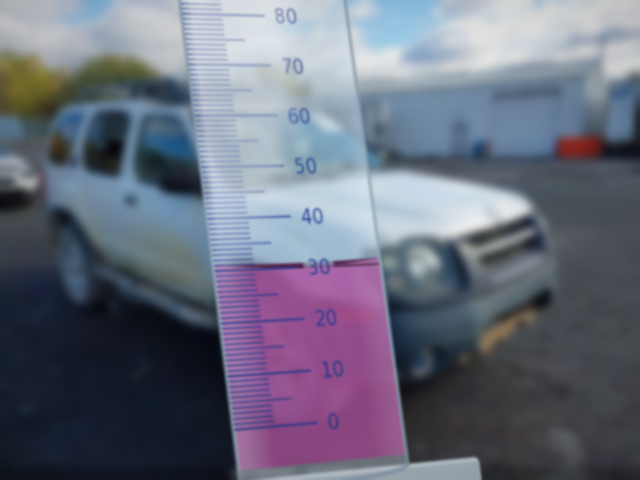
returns 30,mL
